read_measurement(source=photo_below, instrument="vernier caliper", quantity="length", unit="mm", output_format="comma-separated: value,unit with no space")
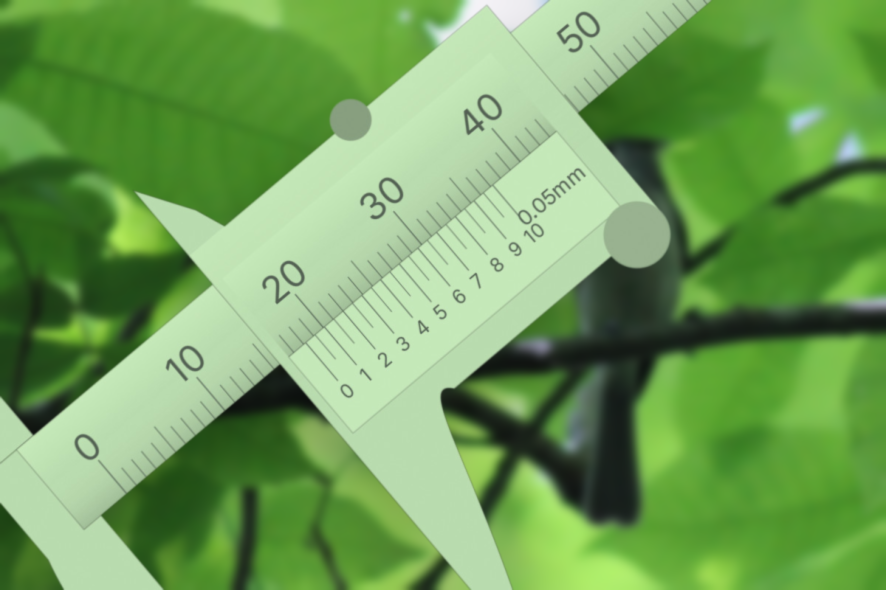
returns 18.2,mm
